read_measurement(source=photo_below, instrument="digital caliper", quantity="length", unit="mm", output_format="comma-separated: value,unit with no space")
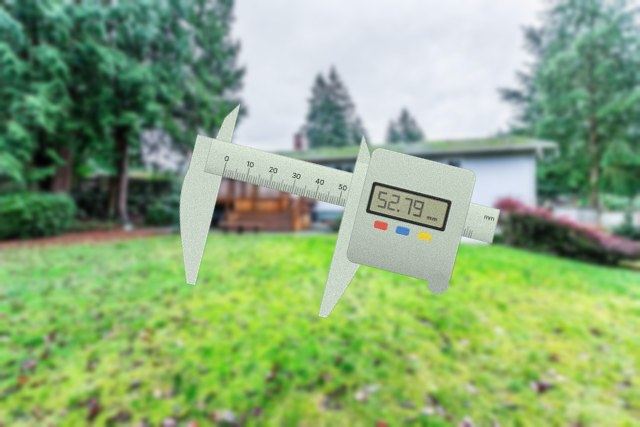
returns 52.79,mm
